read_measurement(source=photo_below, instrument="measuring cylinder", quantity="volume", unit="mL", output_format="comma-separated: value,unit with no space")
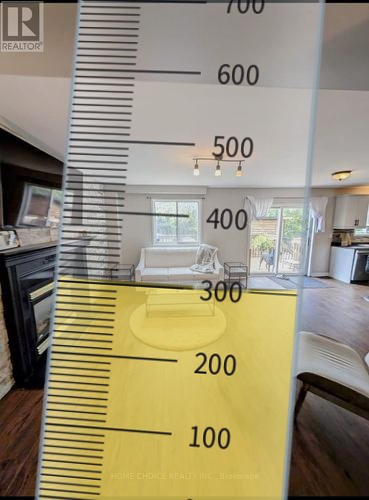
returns 300,mL
